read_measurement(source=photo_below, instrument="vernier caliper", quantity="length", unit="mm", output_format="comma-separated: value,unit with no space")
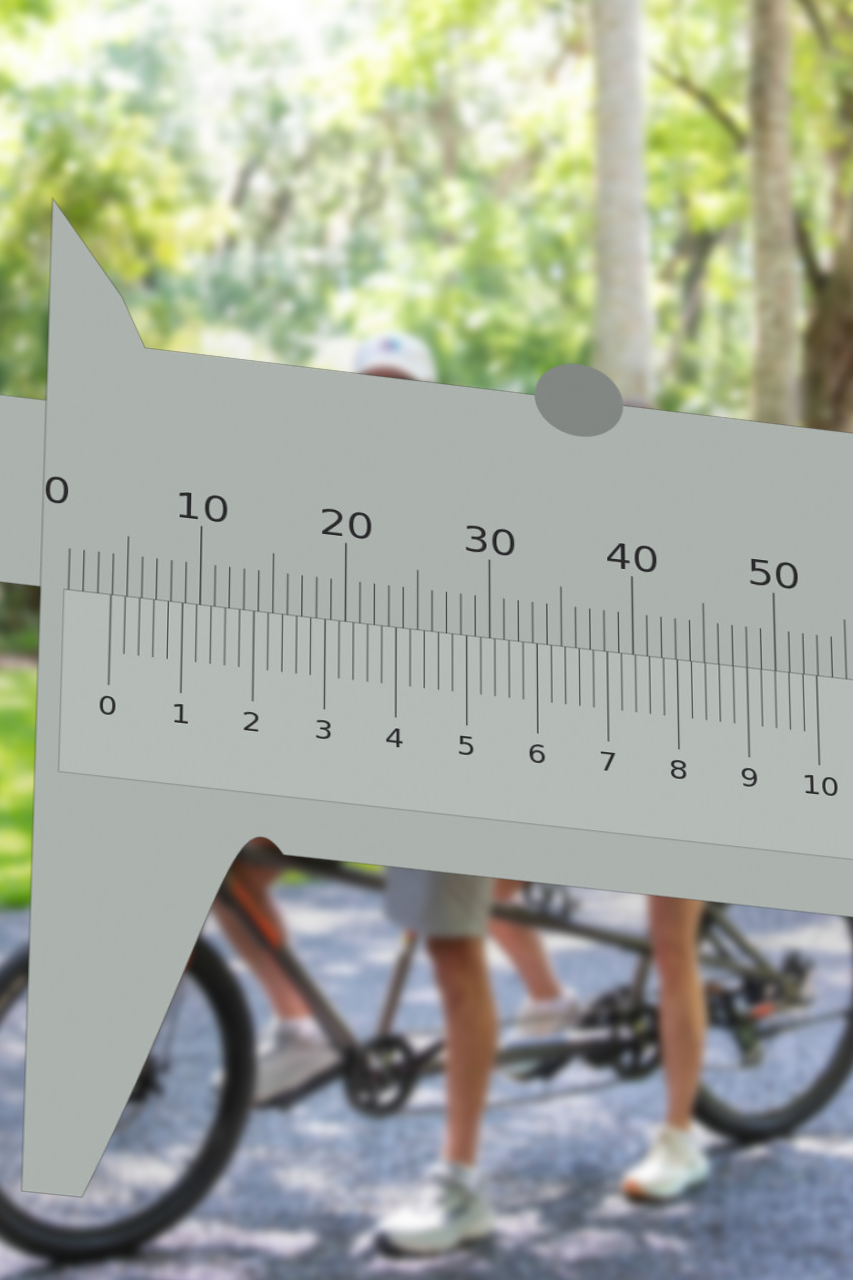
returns 3.9,mm
